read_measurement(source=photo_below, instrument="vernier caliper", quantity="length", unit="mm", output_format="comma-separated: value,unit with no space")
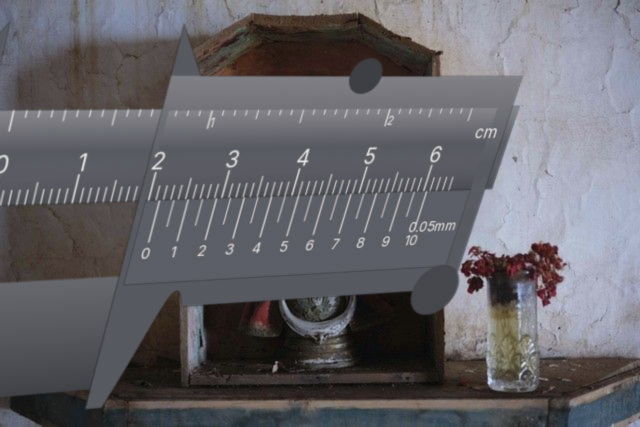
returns 21.5,mm
